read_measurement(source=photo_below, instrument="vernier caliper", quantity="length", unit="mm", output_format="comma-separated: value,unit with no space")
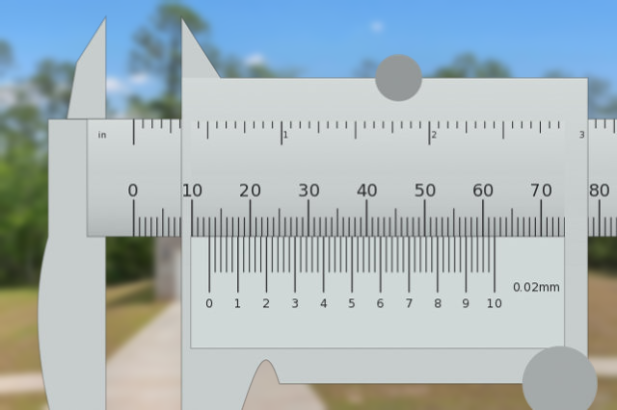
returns 13.0,mm
